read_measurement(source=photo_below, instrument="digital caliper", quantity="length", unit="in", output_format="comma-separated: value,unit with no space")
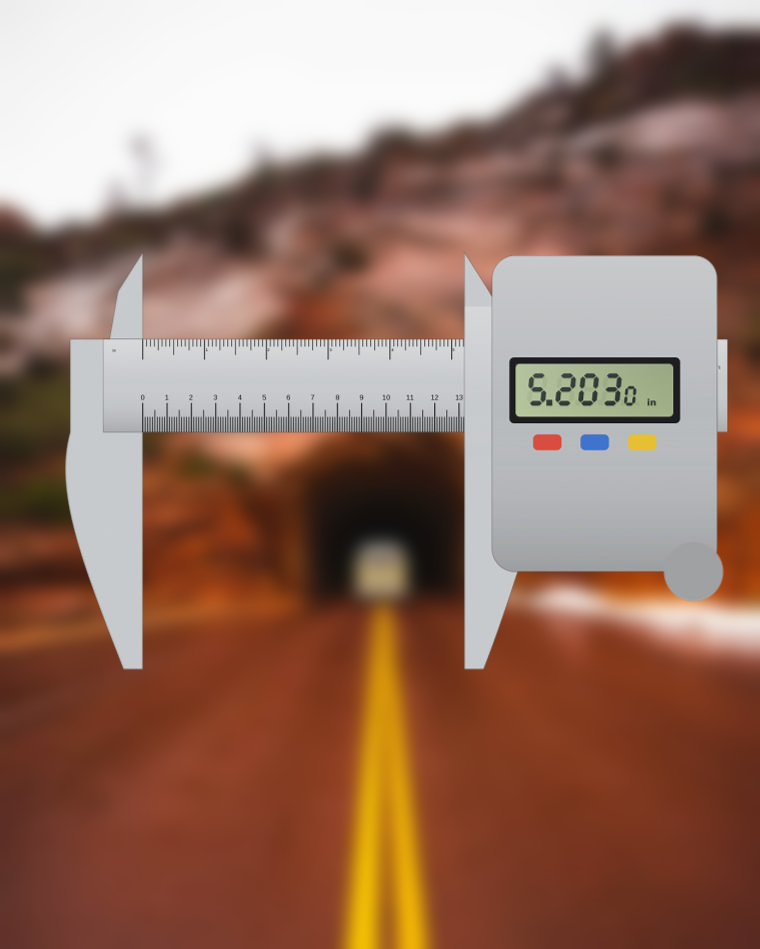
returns 5.2030,in
